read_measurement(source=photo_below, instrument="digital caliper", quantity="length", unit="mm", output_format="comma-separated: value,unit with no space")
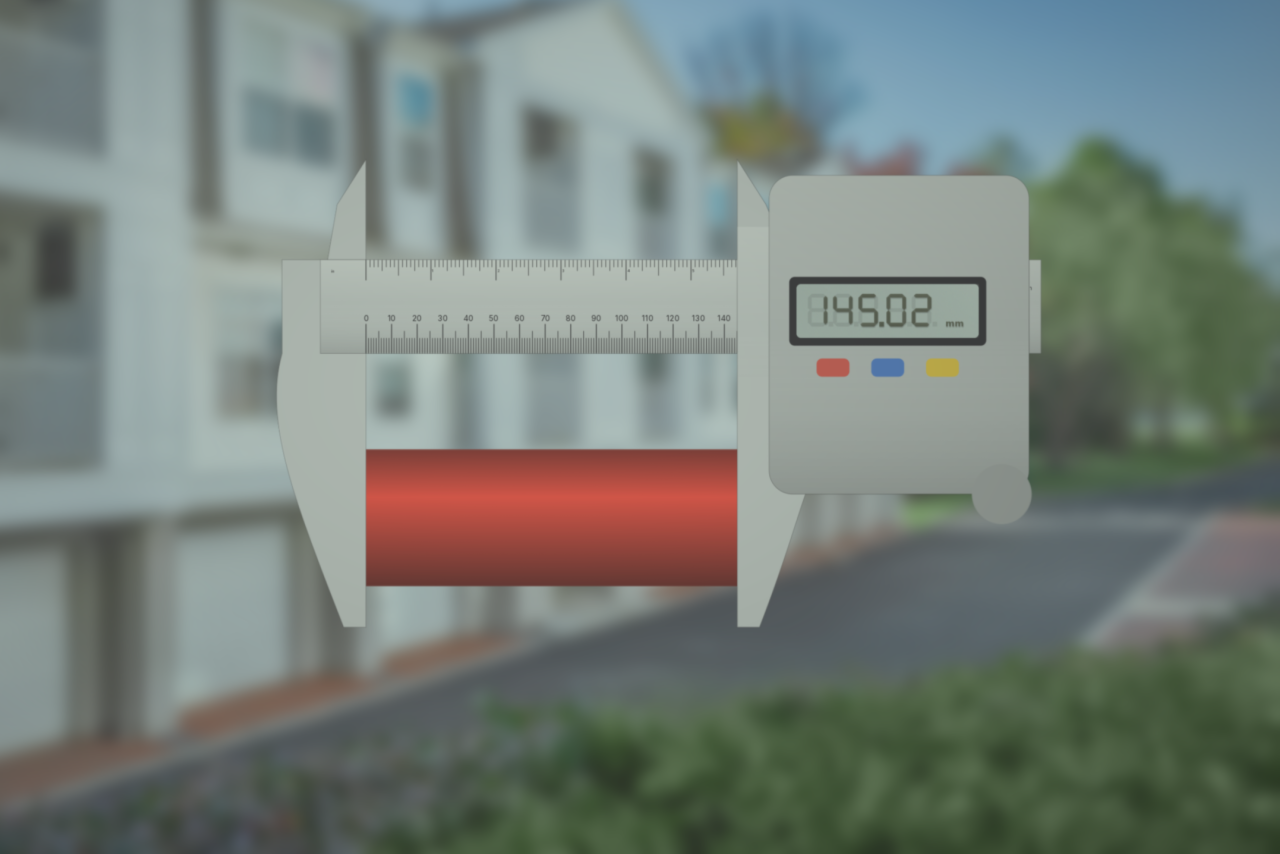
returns 145.02,mm
